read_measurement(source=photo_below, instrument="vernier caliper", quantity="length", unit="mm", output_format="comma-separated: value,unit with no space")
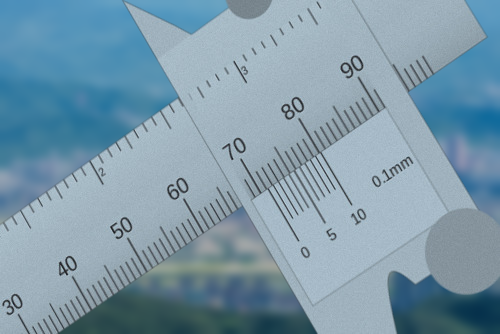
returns 71.2,mm
